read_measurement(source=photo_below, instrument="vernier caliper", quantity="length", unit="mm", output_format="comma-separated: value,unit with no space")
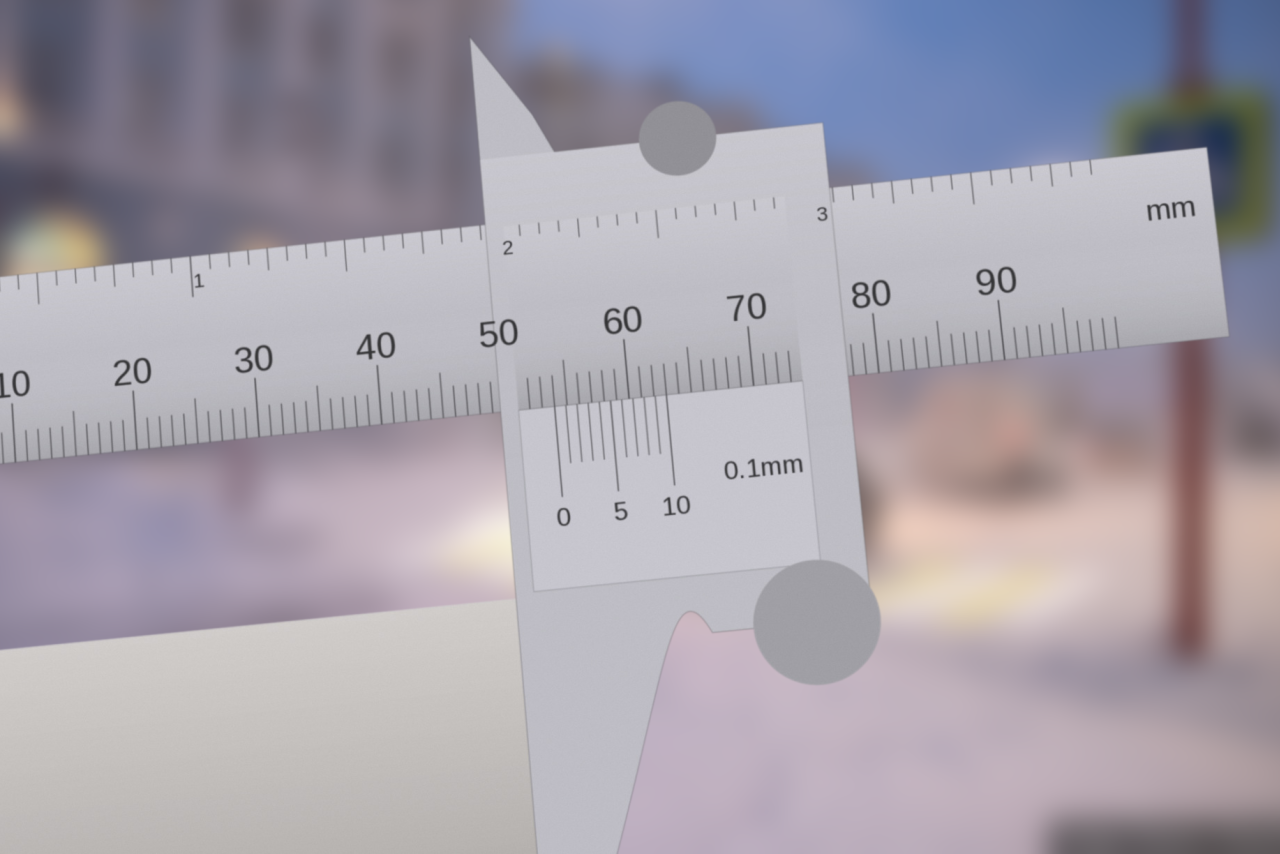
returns 54.0,mm
